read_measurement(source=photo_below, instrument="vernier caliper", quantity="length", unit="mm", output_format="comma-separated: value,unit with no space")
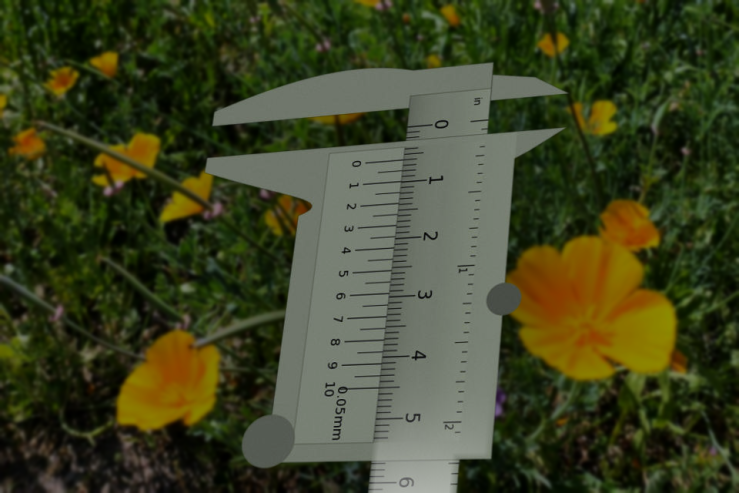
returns 6.0,mm
